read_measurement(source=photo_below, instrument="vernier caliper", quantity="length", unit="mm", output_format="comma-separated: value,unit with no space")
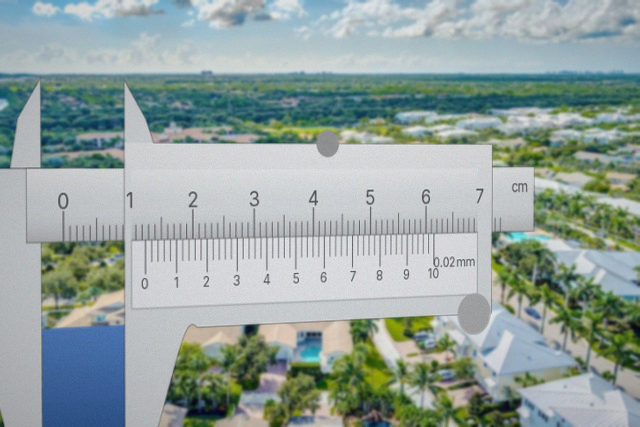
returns 12.5,mm
